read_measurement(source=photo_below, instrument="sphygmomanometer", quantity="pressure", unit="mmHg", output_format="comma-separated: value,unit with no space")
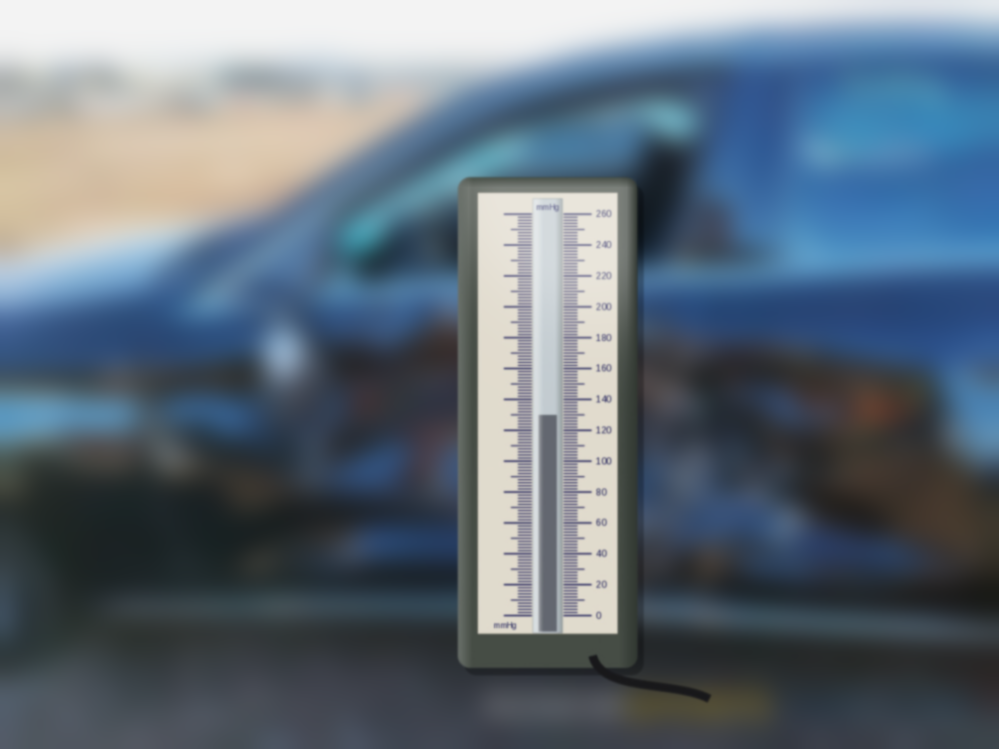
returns 130,mmHg
